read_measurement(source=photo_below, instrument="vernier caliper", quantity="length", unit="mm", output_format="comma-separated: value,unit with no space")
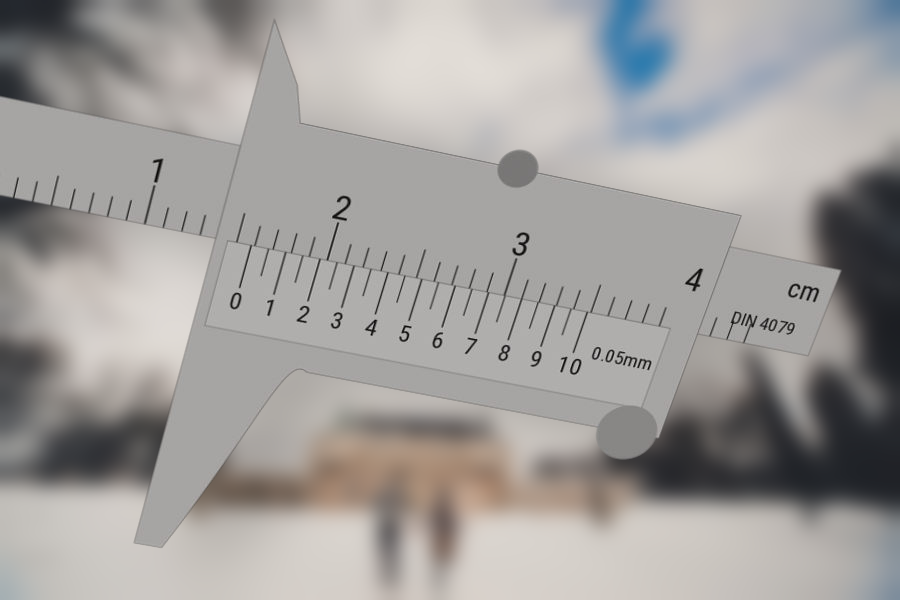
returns 15.8,mm
